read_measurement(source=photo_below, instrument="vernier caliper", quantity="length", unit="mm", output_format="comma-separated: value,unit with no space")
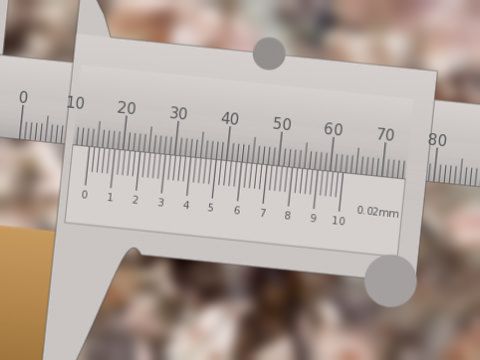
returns 13.5,mm
